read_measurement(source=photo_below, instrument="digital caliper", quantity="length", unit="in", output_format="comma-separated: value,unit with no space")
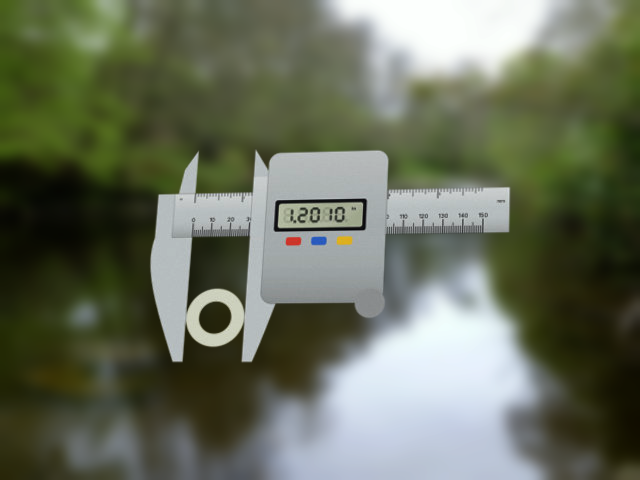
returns 1.2010,in
